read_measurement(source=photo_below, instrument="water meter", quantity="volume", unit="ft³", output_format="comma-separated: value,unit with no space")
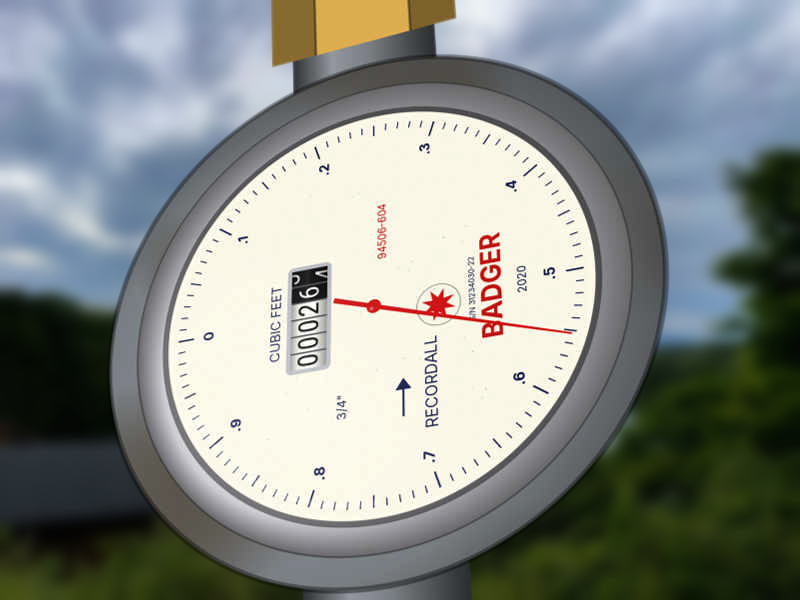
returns 263.55,ft³
